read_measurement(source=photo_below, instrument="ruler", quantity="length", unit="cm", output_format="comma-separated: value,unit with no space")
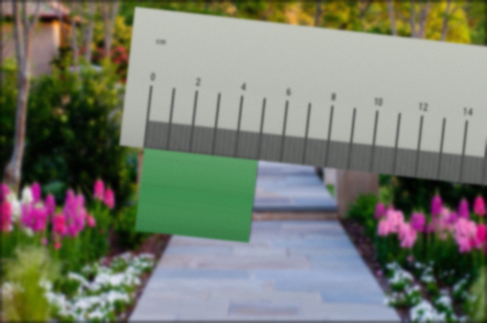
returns 5,cm
